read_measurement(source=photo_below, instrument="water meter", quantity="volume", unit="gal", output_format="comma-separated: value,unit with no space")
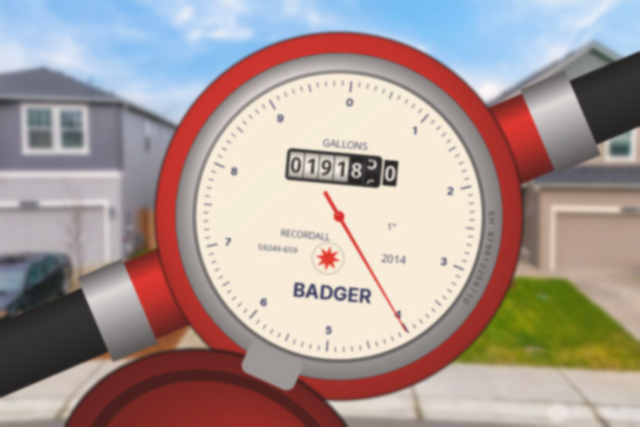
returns 191854.0,gal
